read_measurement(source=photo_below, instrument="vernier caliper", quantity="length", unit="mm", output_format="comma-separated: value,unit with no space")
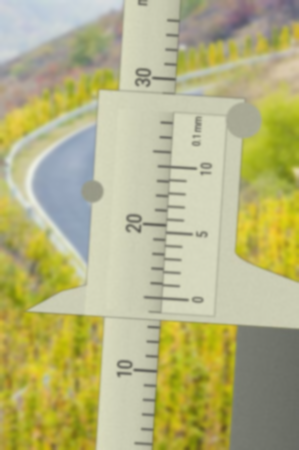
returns 15.0,mm
